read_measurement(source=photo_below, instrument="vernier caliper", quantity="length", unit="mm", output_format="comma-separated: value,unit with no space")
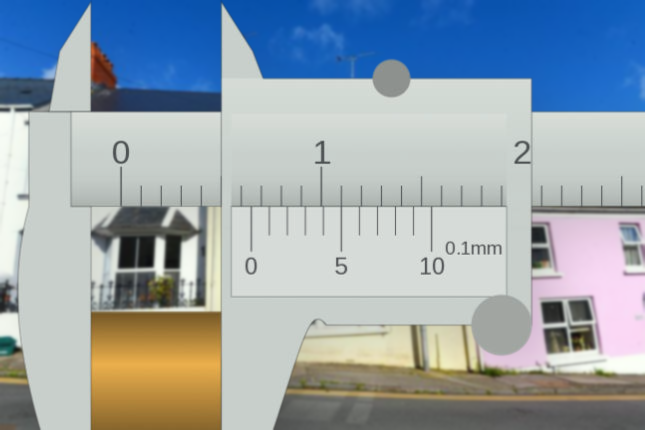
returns 6.5,mm
